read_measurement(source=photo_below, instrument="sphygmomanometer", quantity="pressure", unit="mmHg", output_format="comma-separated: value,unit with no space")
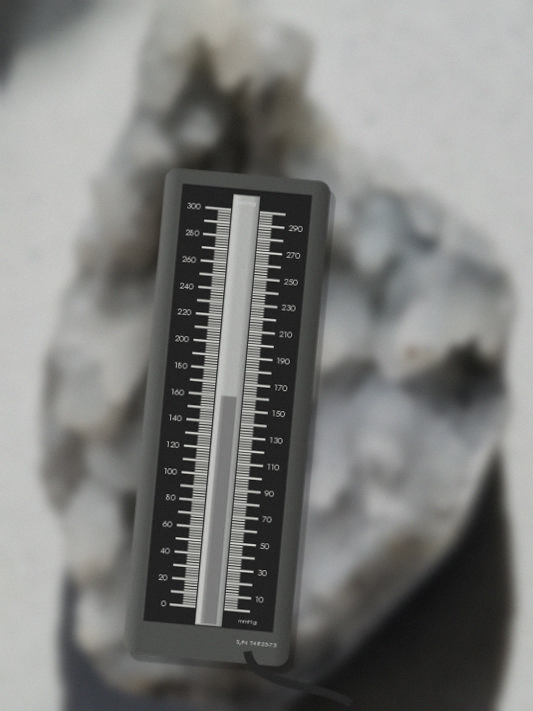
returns 160,mmHg
